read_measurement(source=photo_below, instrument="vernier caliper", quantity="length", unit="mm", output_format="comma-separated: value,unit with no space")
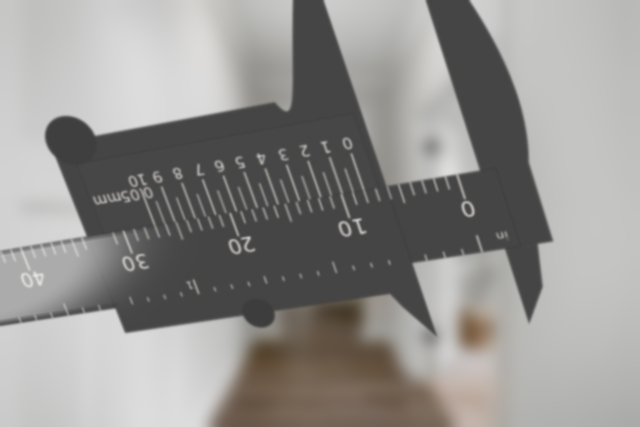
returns 8.0,mm
